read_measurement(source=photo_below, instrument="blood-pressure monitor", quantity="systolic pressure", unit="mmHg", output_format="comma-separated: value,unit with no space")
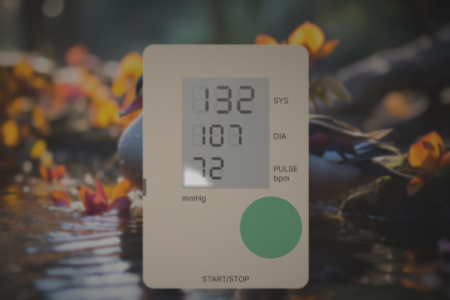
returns 132,mmHg
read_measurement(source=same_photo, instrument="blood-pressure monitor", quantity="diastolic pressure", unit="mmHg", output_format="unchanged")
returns 107,mmHg
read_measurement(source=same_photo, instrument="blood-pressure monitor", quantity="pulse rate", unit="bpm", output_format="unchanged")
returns 72,bpm
